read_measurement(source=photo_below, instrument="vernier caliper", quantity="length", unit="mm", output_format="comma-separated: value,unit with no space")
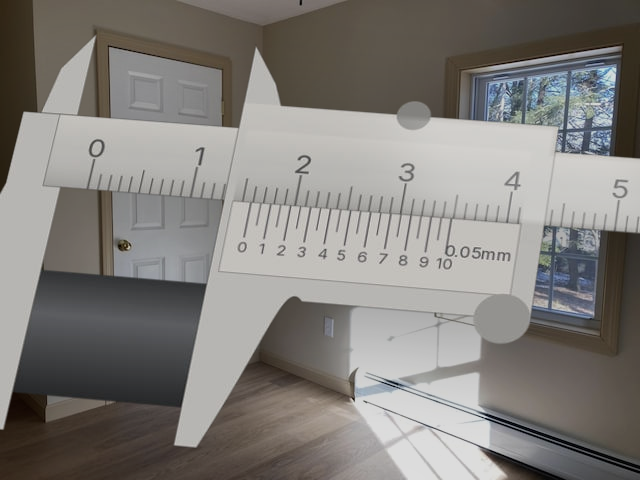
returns 15.8,mm
